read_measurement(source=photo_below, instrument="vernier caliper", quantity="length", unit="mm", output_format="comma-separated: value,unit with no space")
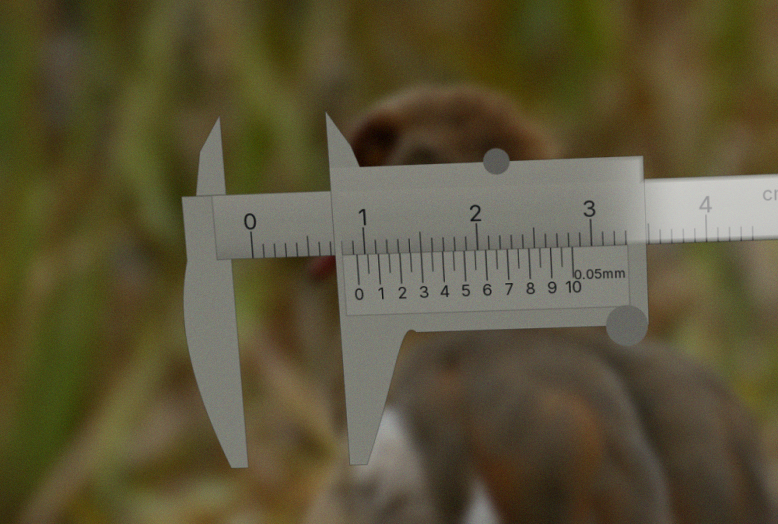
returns 9.3,mm
